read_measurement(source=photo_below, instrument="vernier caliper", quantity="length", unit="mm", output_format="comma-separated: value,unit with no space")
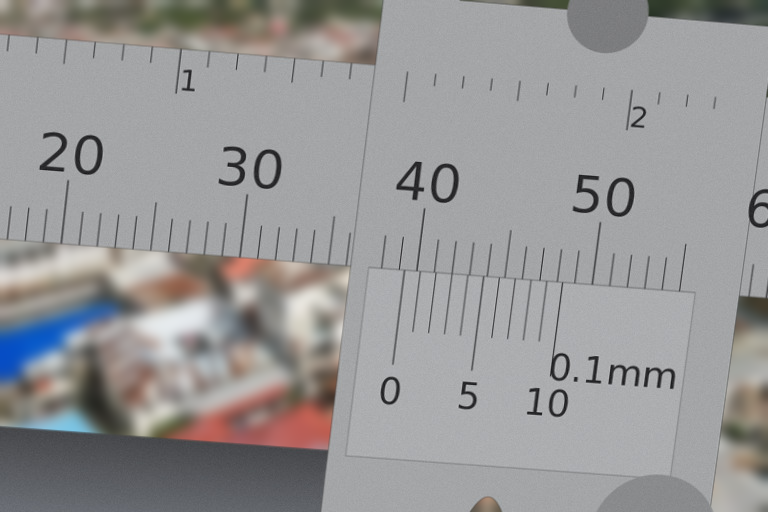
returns 39.3,mm
